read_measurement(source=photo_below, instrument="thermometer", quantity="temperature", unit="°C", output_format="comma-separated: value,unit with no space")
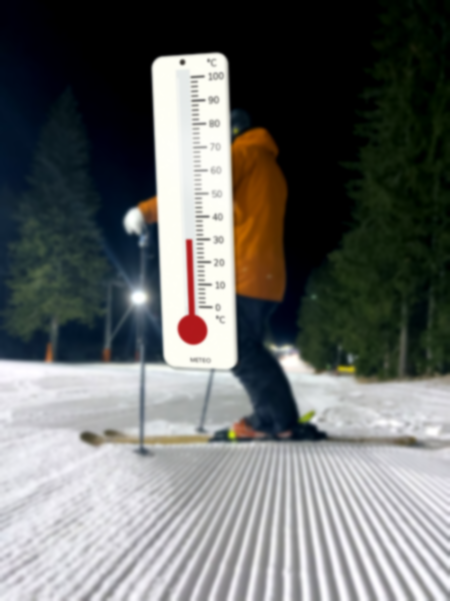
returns 30,°C
